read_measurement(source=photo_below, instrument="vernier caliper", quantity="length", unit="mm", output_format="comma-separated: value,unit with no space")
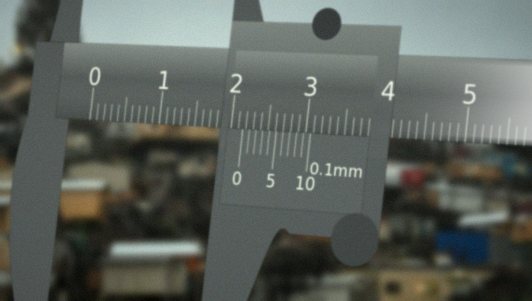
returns 21.6,mm
